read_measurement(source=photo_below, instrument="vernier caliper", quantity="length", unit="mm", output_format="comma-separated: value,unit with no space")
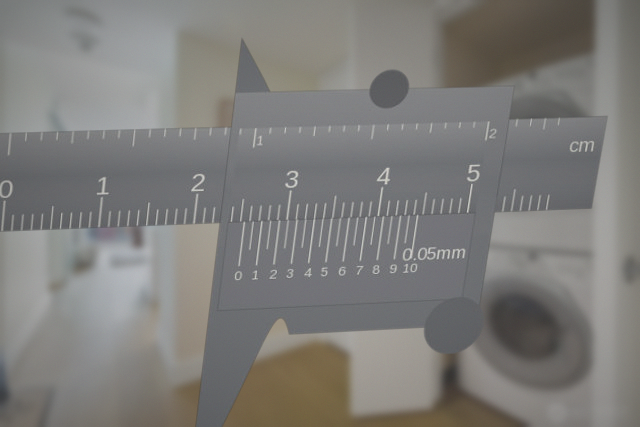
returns 25.4,mm
